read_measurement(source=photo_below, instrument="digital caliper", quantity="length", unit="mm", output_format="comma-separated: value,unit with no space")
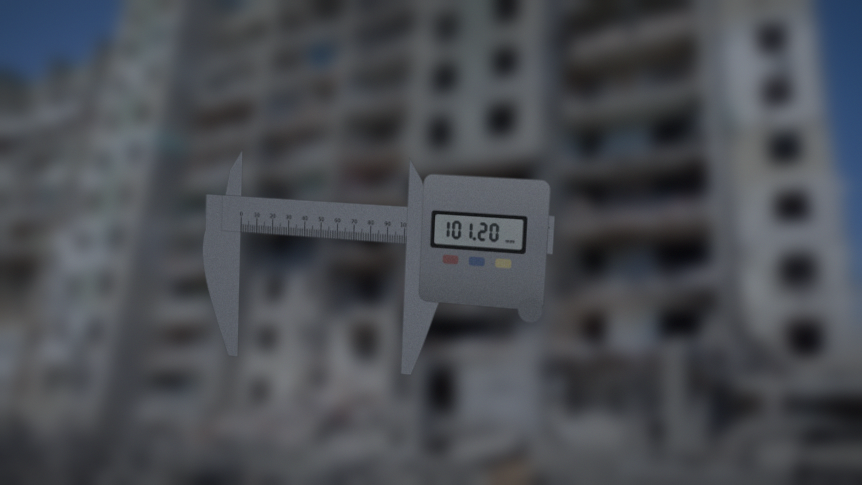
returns 101.20,mm
